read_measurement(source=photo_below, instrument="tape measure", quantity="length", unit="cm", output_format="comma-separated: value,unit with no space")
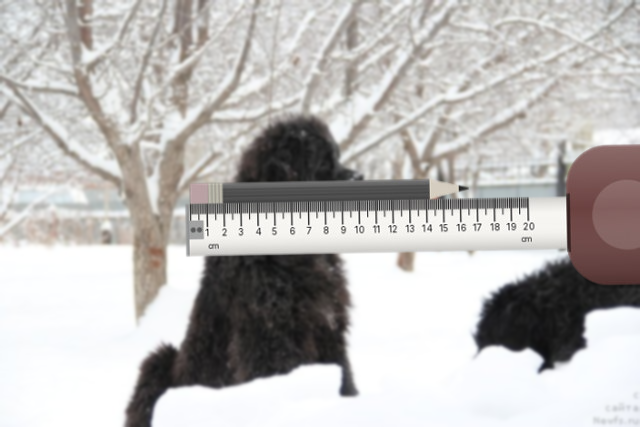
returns 16.5,cm
